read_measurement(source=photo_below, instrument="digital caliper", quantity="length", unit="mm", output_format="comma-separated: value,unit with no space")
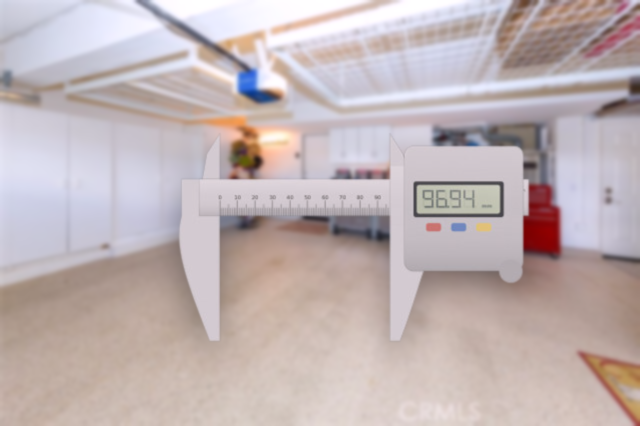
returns 96.94,mm
